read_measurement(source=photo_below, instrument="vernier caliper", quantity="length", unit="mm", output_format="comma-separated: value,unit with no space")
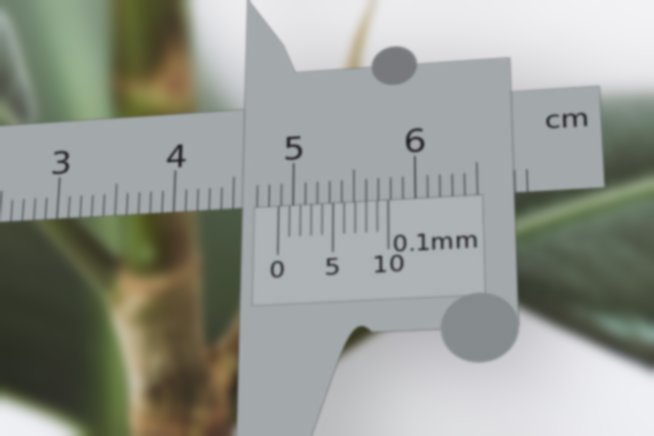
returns 48.8,mm
